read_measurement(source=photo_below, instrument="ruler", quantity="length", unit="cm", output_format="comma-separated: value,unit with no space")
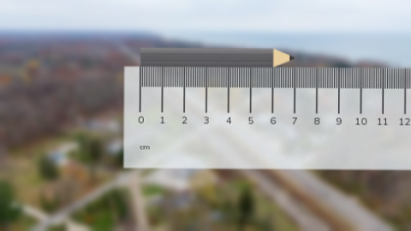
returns 7,cm
